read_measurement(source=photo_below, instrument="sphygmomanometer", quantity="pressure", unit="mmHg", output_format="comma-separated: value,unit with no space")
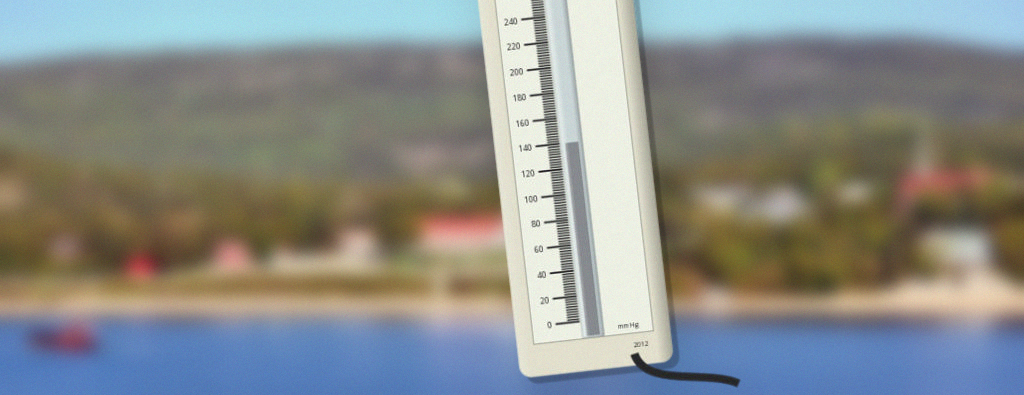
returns 140,mmHg
